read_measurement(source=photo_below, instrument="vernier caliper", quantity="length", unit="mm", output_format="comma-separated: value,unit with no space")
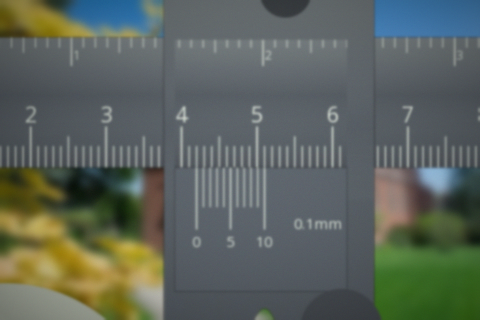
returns 42.0,mm
